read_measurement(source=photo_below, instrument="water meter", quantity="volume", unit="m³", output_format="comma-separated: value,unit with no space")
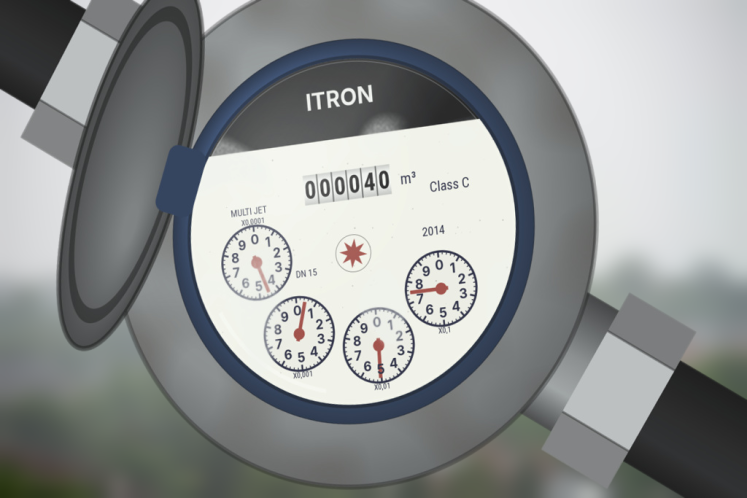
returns 40.7504,m³
